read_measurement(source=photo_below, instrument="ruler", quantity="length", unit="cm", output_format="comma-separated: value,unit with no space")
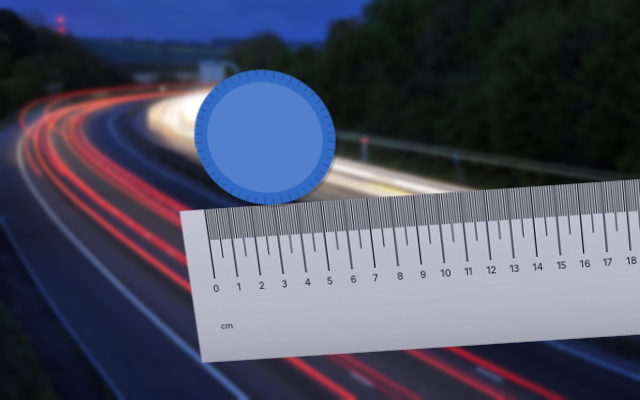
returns 6,cm
